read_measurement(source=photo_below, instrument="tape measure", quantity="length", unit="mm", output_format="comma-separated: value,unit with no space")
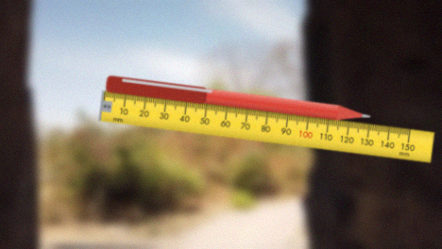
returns 130,mm
